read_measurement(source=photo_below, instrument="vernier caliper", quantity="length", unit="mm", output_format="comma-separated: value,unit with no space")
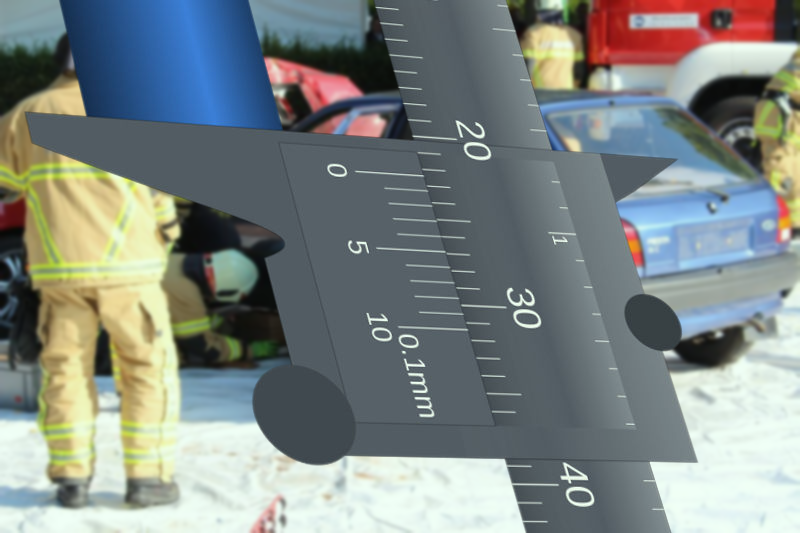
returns 22.4,mm
